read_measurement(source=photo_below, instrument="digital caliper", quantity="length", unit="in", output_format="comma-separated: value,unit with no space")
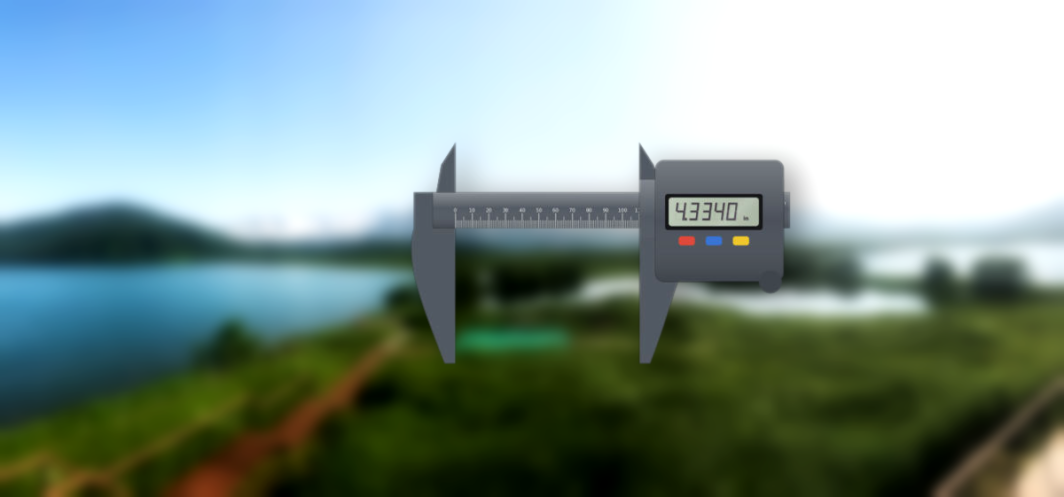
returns 4.3340,in
